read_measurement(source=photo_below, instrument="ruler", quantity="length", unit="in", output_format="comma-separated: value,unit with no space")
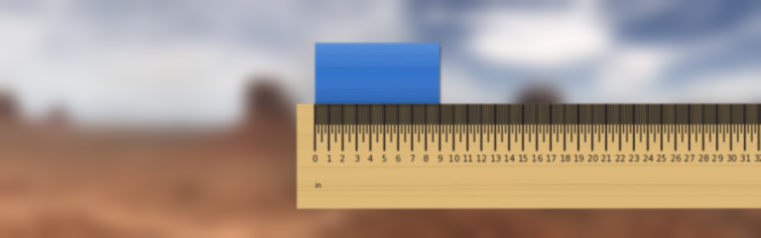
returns 9,in
